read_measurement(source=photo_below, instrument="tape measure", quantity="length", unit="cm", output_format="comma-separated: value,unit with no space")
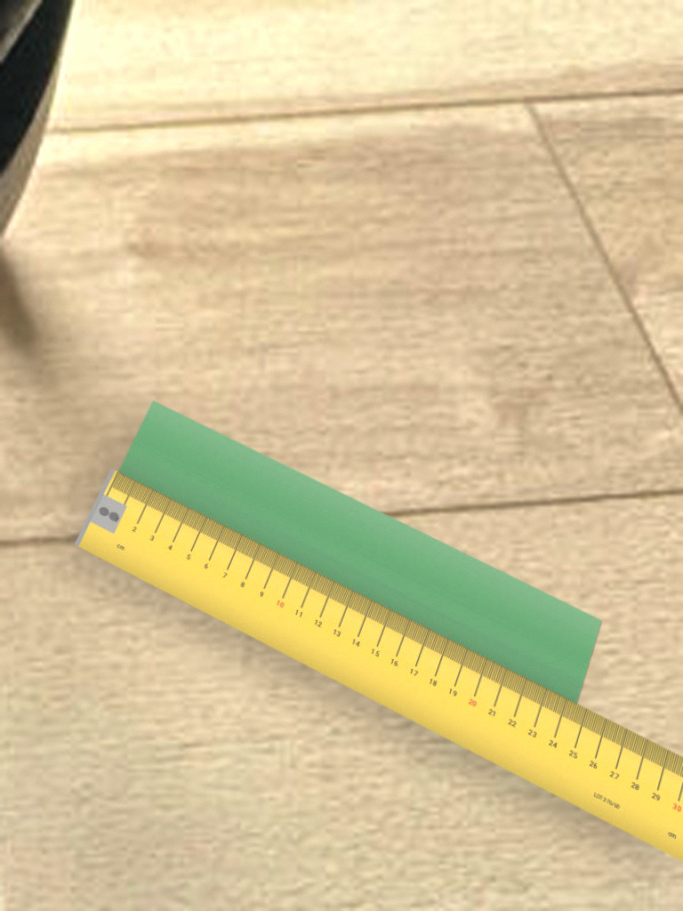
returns 24.5,cm
